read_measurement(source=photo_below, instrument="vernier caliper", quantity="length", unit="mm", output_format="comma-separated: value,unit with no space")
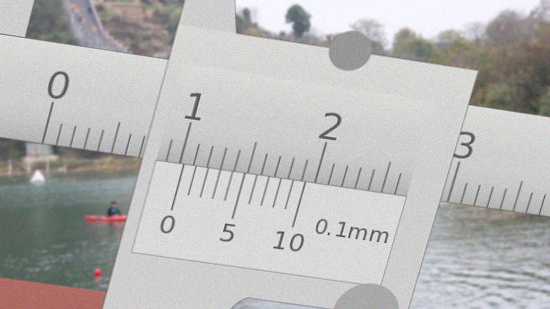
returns 10.3,mm
